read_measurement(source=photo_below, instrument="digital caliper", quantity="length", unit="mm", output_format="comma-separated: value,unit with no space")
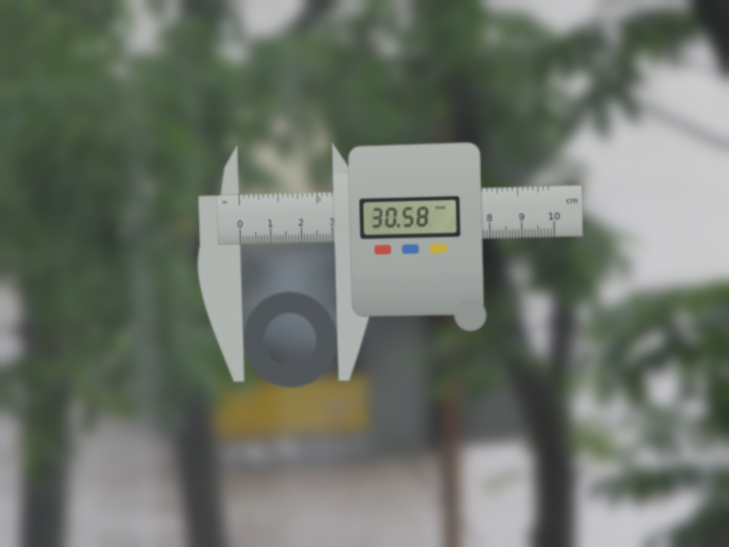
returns 30.58,mm
